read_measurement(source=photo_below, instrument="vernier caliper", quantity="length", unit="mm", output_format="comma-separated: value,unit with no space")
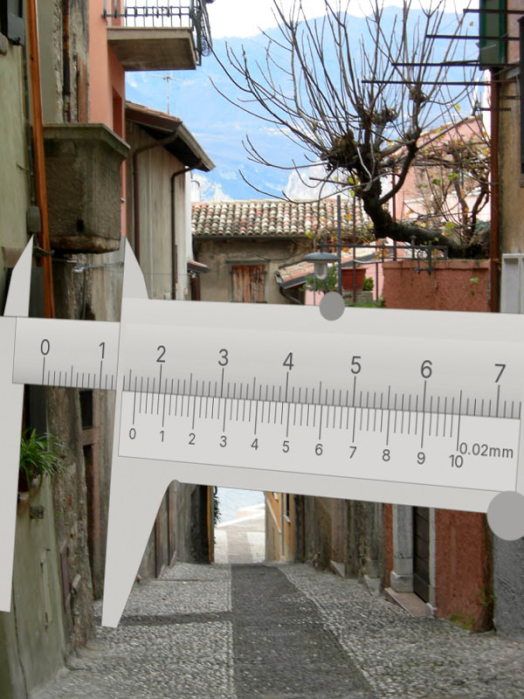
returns 16.0,mm
